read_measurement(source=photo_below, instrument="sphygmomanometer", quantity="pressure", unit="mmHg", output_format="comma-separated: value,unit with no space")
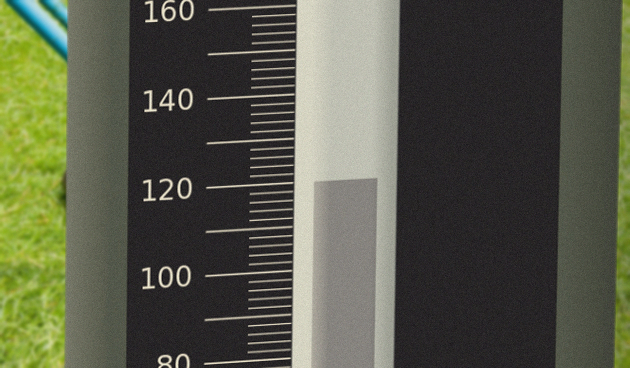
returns 120,mmHg
